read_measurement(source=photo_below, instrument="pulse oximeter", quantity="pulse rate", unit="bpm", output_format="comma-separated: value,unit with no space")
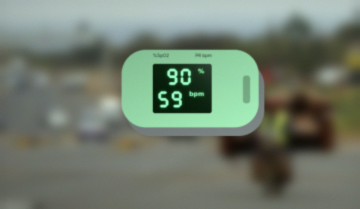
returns 59,bpm
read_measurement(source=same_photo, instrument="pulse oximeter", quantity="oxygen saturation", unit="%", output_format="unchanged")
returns 90,%
